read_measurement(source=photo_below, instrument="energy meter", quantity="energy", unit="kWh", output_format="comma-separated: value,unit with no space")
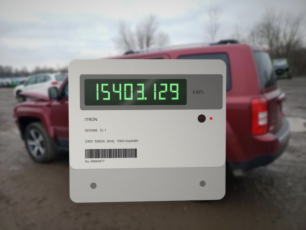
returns 15403.129,kWh
